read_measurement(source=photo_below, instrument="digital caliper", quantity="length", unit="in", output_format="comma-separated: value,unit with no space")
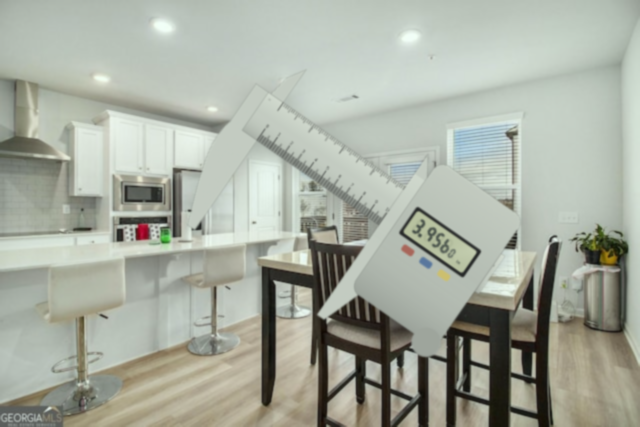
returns 3.9560,in
